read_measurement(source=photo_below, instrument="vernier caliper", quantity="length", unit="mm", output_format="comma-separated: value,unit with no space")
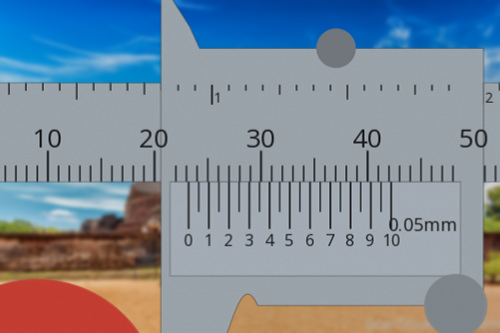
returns 23.2,mm
